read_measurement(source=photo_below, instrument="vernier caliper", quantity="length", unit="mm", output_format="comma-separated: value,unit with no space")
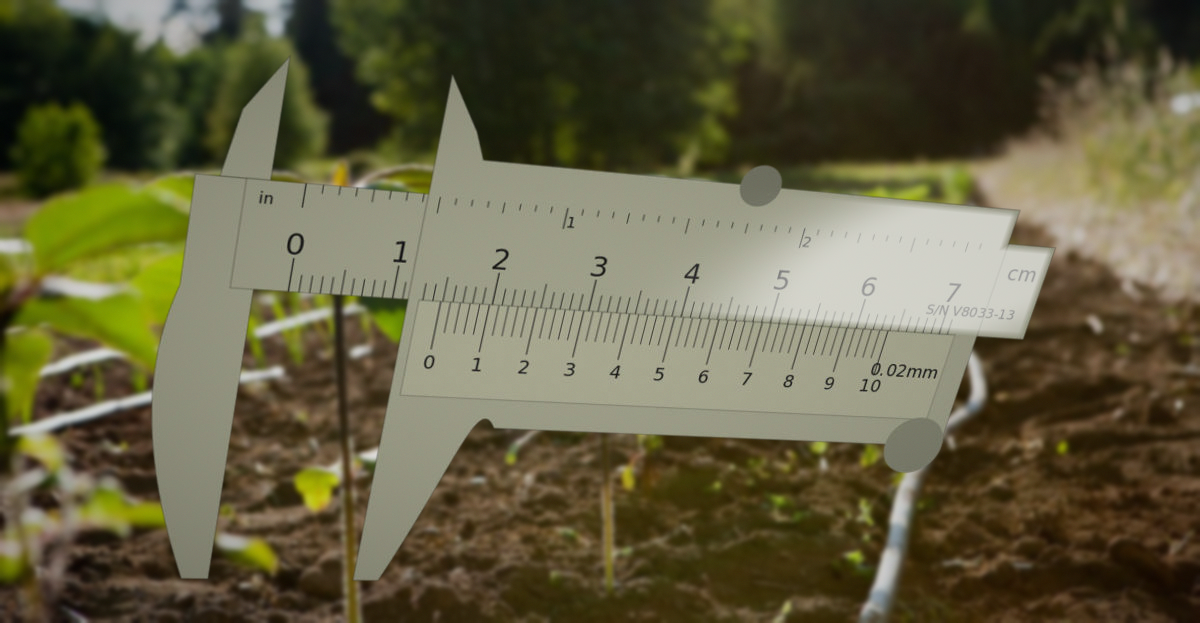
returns 14.8,mm
